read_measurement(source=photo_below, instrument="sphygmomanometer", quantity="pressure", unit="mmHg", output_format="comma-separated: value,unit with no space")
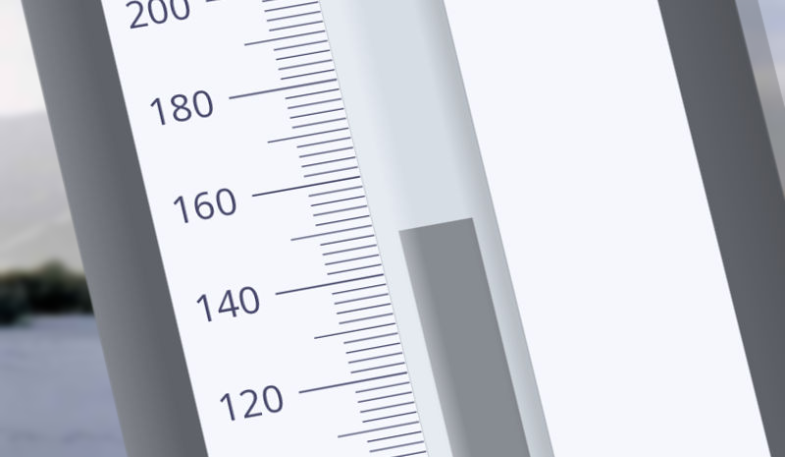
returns 148,mmHg
